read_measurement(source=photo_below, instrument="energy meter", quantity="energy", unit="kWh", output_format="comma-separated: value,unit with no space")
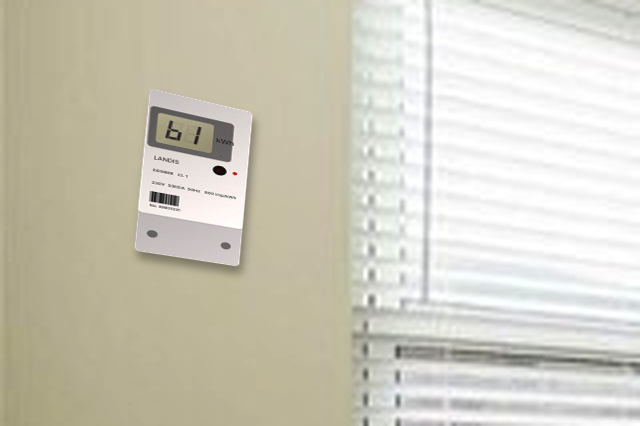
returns 61,kWh
